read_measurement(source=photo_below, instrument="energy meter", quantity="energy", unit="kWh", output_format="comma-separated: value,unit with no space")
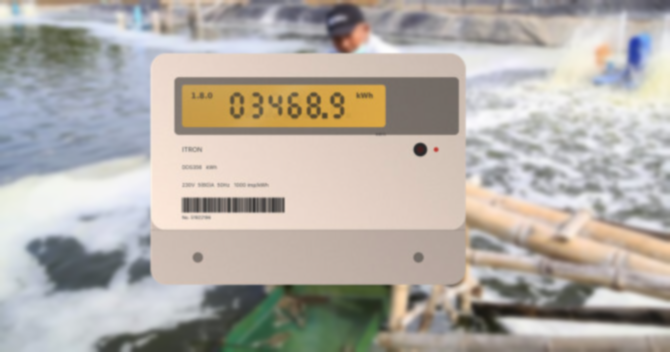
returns 3468.9,kWh
